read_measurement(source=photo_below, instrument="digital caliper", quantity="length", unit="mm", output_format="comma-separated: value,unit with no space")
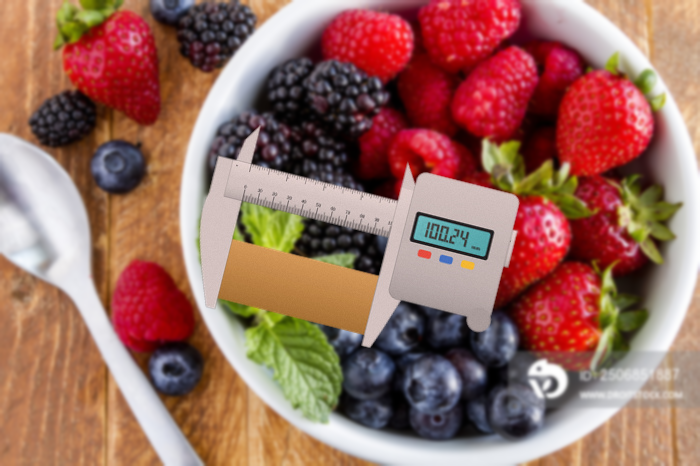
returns 100.24,mm
